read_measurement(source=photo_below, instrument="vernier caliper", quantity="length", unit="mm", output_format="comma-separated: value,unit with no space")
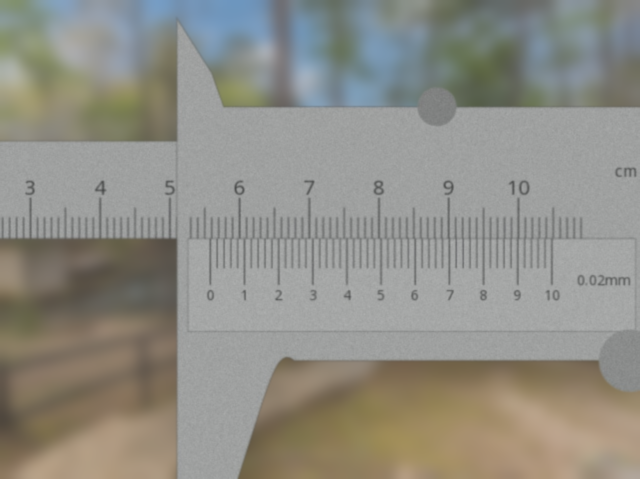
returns 55.8,mm
